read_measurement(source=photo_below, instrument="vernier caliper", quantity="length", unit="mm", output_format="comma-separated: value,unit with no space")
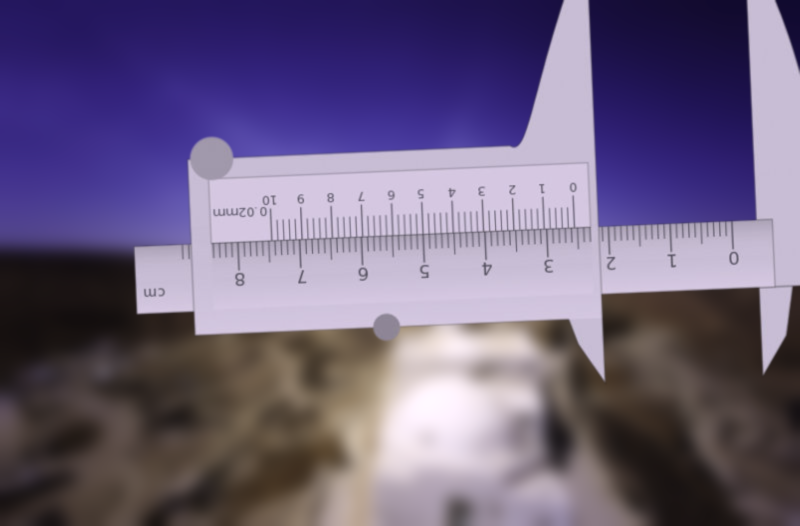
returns 25.5,mm
